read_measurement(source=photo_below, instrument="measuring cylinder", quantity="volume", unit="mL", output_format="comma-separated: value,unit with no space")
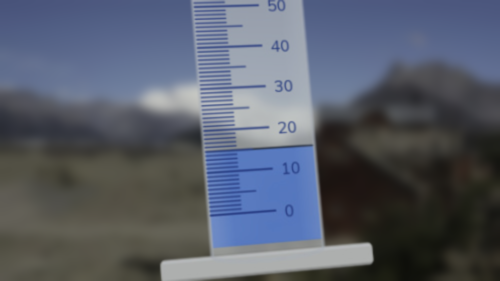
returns 15,mL
